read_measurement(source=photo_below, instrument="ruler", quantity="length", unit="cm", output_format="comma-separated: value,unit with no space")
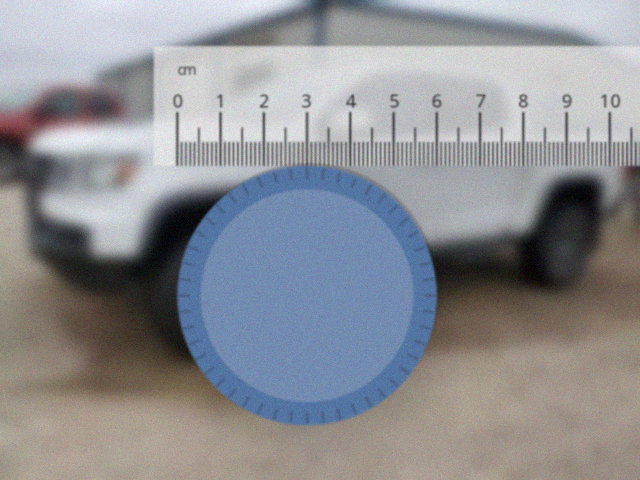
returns 6,cm
